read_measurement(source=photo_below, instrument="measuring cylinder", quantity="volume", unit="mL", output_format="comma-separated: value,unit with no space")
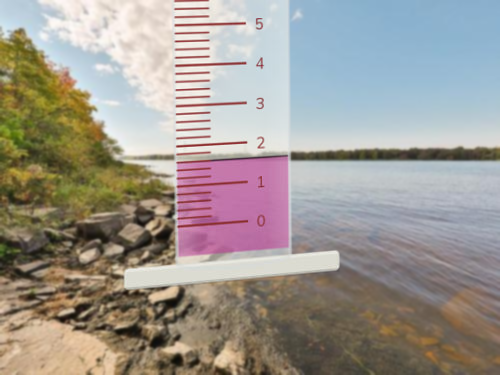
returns 1.6,mL
